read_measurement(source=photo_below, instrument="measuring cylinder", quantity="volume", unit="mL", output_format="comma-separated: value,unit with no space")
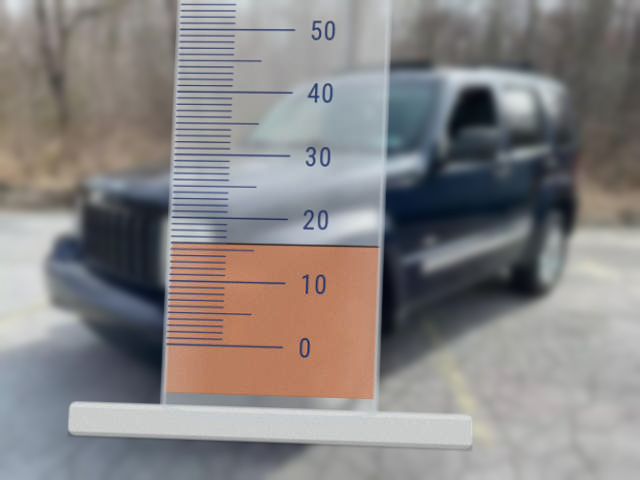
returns 16,mL
